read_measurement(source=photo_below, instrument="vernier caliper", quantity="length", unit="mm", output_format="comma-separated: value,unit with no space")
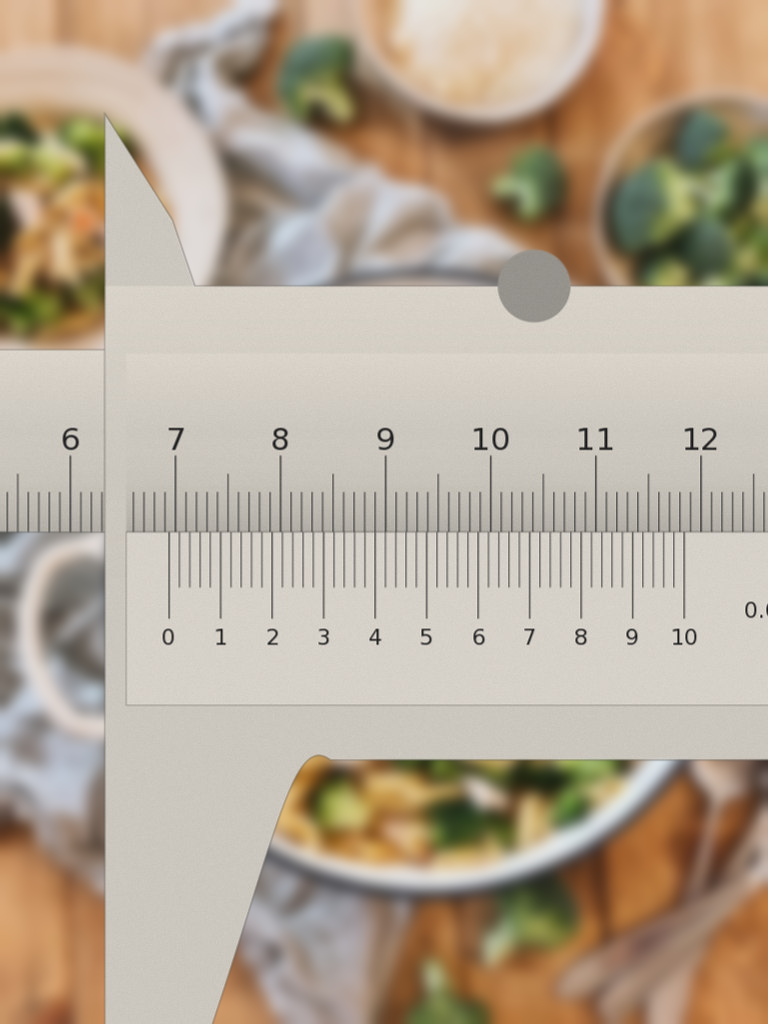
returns 69.4,mm
